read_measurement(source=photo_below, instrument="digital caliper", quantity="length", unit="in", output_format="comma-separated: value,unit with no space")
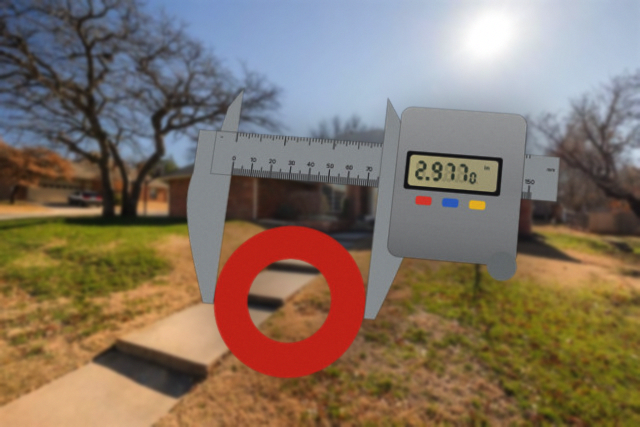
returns 2.9770,in
